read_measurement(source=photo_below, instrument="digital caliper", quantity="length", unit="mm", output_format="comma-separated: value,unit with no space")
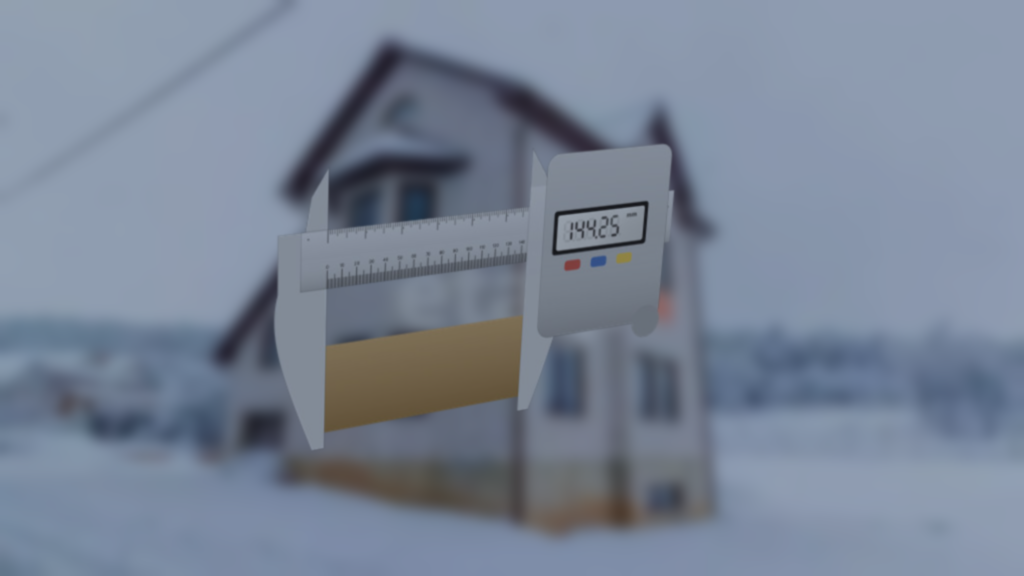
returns 144.25,mm
